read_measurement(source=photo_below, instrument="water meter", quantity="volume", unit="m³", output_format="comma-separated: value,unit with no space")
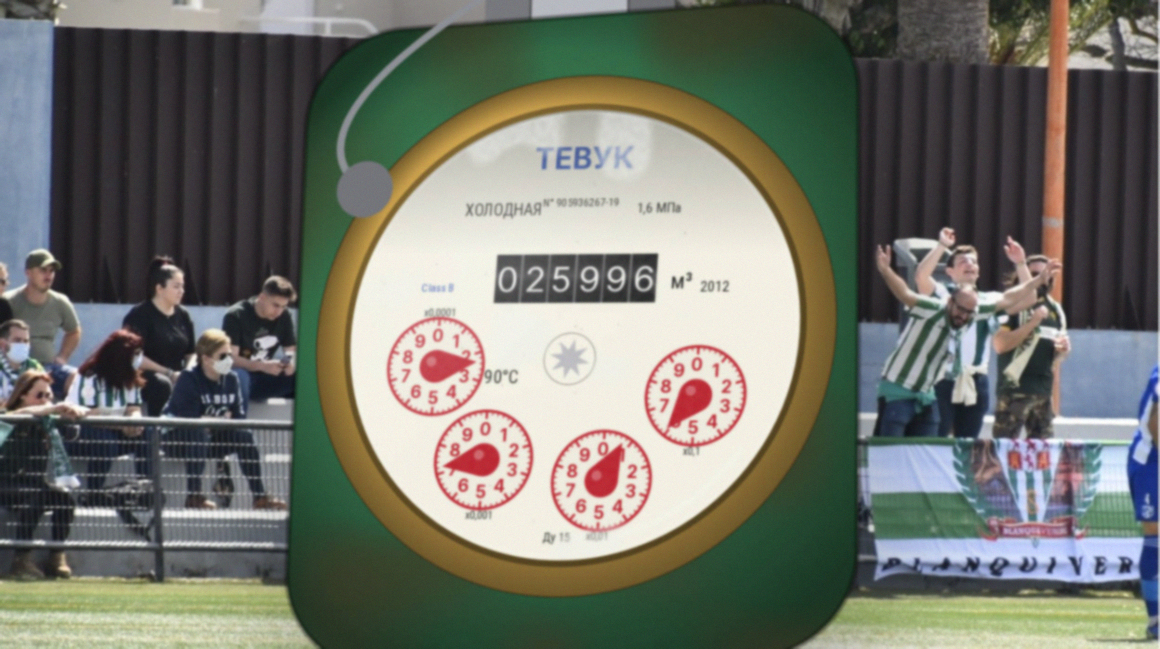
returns 25996.6072,m³
